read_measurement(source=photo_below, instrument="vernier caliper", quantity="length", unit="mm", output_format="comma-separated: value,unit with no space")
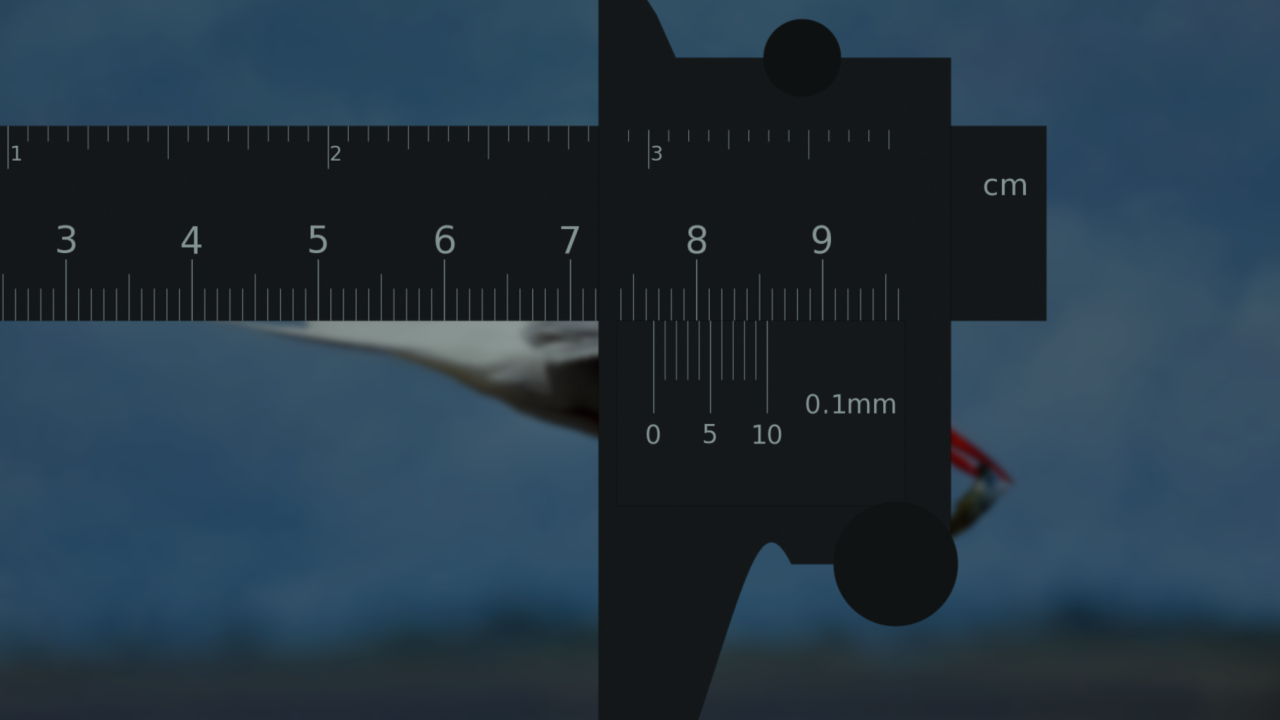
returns 76.6,mm
